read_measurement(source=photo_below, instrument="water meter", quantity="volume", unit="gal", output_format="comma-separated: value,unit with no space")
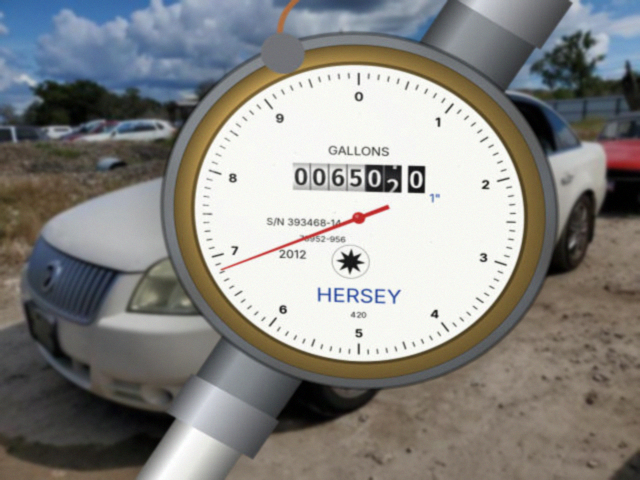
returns 65016.8,gal
